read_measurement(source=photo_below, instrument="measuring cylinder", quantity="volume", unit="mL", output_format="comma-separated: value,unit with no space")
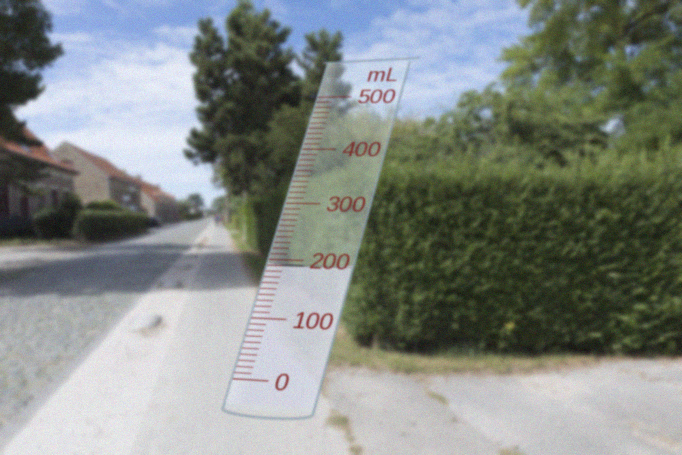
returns 190,mL
